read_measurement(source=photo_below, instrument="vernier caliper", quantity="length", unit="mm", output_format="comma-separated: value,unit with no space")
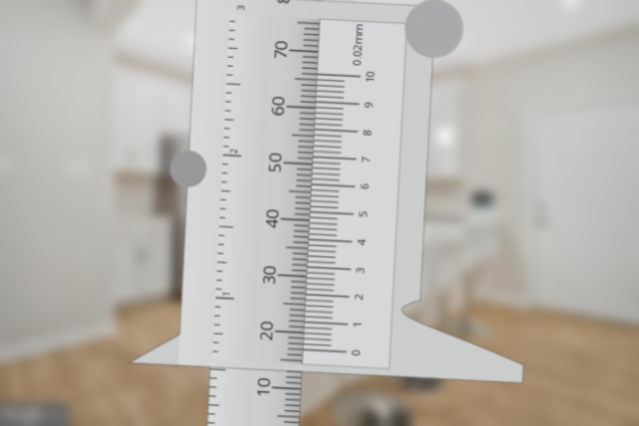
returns 17.0,mm
